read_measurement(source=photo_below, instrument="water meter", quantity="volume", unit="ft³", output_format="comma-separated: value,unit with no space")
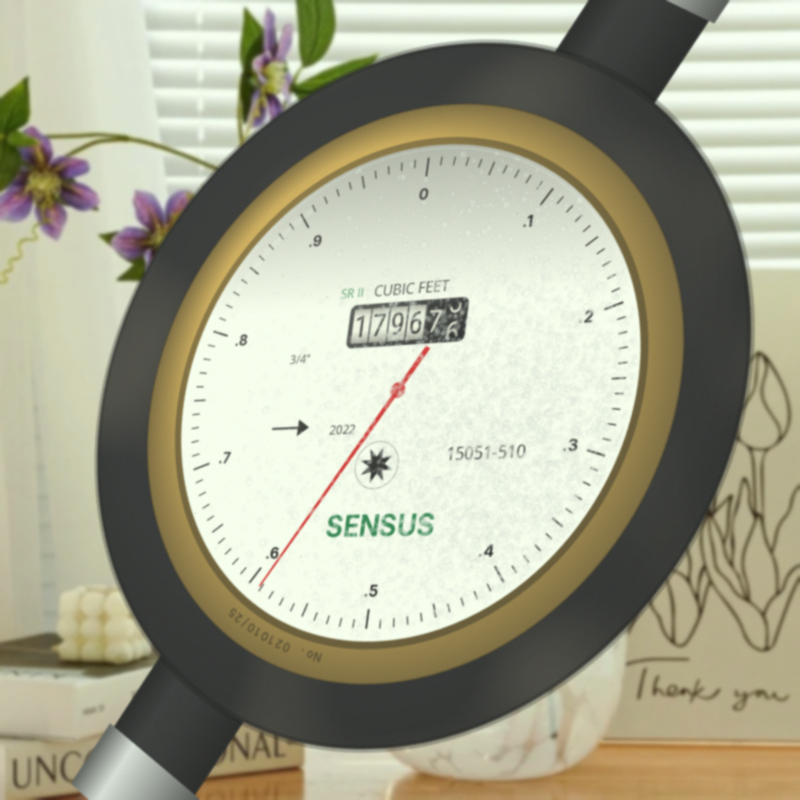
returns 179675.59,ft³
